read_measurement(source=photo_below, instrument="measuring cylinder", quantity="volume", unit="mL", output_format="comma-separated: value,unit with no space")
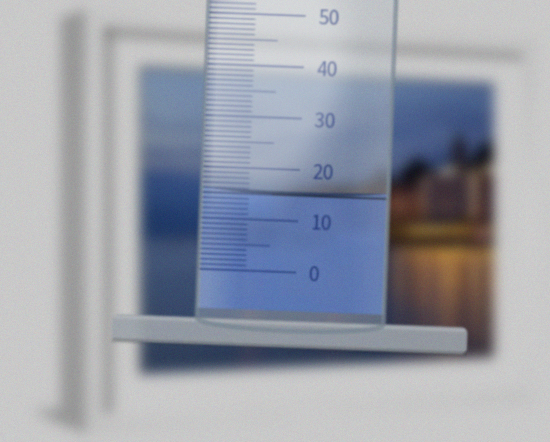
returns 15,mL
